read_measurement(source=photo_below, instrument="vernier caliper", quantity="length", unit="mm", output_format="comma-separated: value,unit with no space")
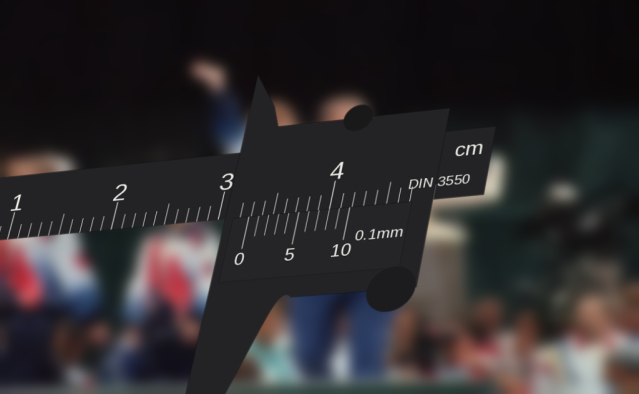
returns 32.8,mm
